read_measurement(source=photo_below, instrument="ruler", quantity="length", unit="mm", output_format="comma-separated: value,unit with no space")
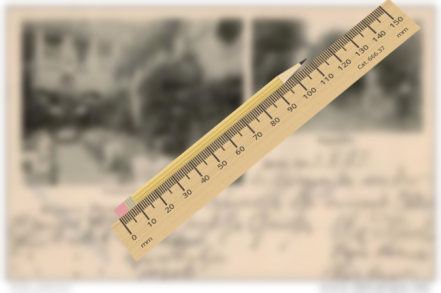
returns 110,mm
